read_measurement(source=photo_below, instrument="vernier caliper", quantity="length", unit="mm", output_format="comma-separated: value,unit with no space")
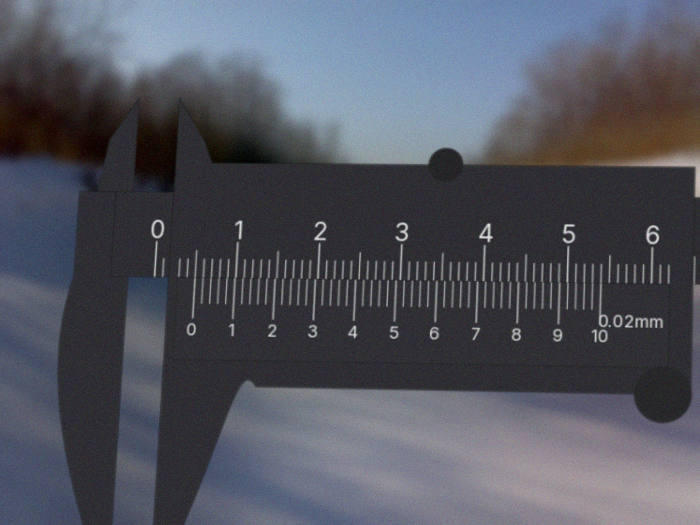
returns 5.0,mm
